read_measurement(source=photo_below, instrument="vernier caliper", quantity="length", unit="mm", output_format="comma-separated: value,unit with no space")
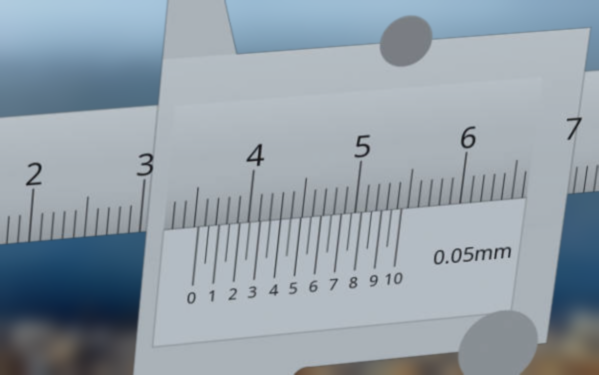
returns 35.4,mm
